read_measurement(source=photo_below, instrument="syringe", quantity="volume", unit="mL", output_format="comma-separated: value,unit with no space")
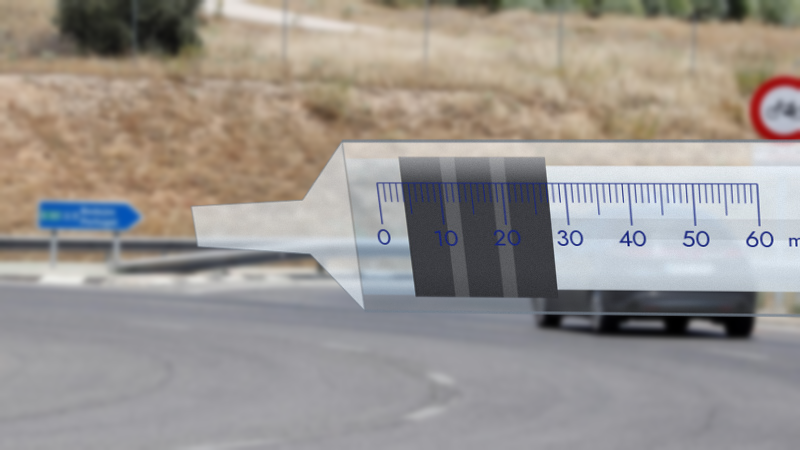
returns 4,mL
